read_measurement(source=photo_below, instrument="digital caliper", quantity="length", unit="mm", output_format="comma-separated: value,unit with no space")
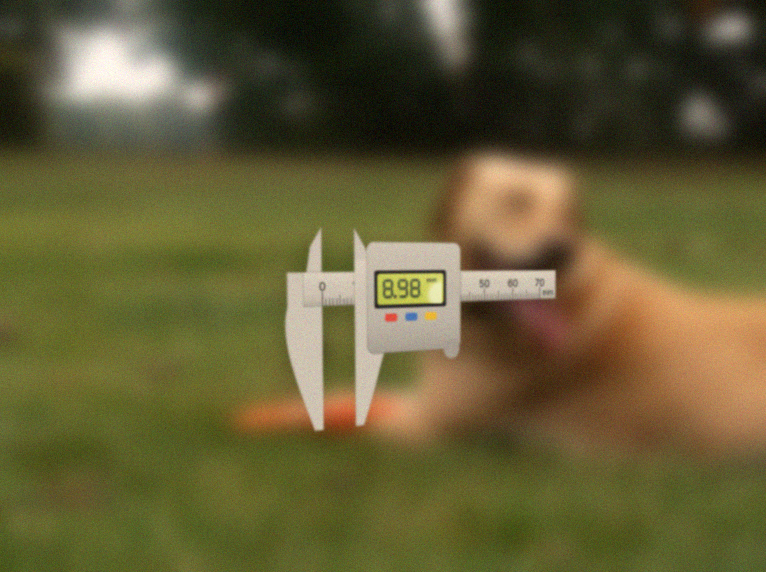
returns 8.98,mm
